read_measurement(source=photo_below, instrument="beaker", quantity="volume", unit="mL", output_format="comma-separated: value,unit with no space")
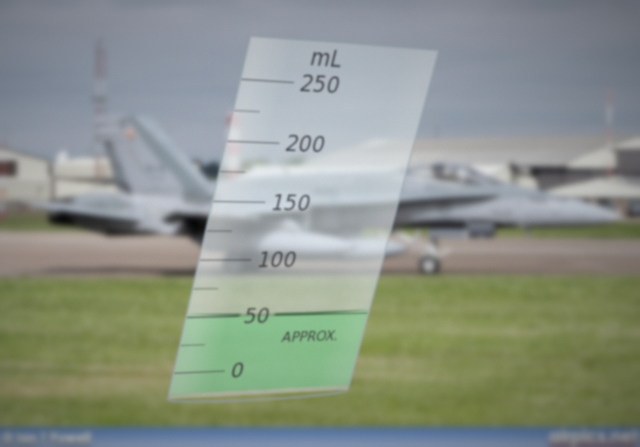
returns 50,mL
